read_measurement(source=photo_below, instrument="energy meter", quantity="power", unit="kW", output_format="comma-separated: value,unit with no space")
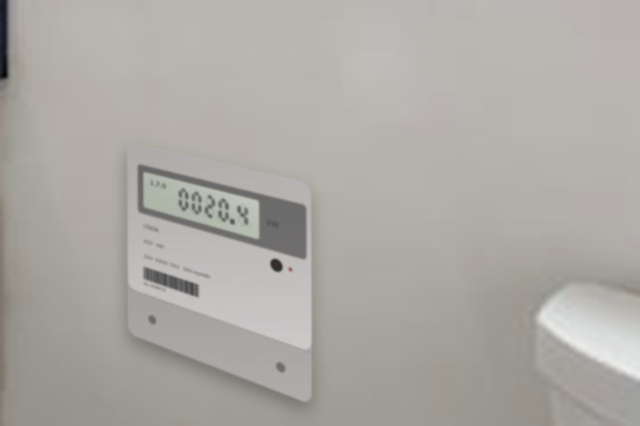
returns 20.4,kW
